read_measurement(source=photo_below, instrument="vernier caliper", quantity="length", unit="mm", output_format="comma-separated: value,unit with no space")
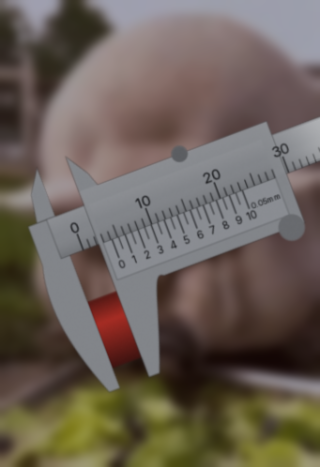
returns 4.2,mm
